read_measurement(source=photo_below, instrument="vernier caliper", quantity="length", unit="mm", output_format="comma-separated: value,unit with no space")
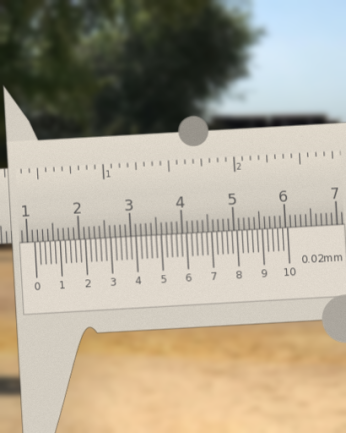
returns 11.4,mm
